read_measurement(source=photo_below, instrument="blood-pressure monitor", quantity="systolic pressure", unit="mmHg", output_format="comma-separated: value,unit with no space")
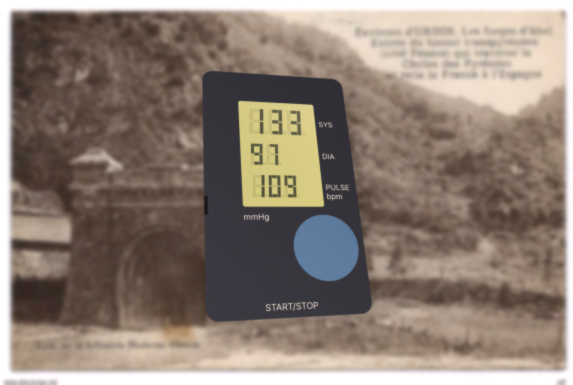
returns 133,mmHg
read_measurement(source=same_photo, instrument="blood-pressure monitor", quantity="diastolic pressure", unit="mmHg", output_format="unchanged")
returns 97,mmHg
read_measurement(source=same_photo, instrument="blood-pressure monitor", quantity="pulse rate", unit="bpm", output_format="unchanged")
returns 109,bpm
